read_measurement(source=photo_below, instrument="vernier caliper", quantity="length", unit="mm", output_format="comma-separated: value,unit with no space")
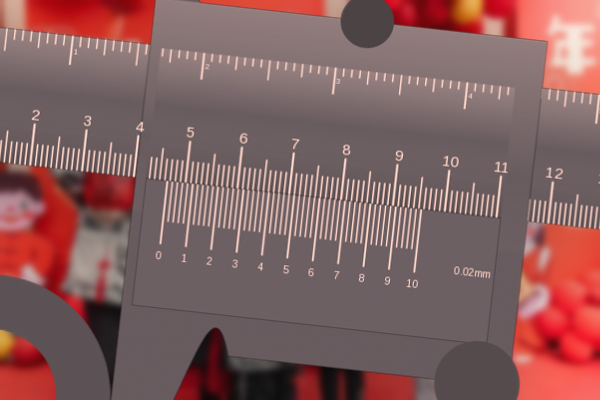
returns 46.5,mm
